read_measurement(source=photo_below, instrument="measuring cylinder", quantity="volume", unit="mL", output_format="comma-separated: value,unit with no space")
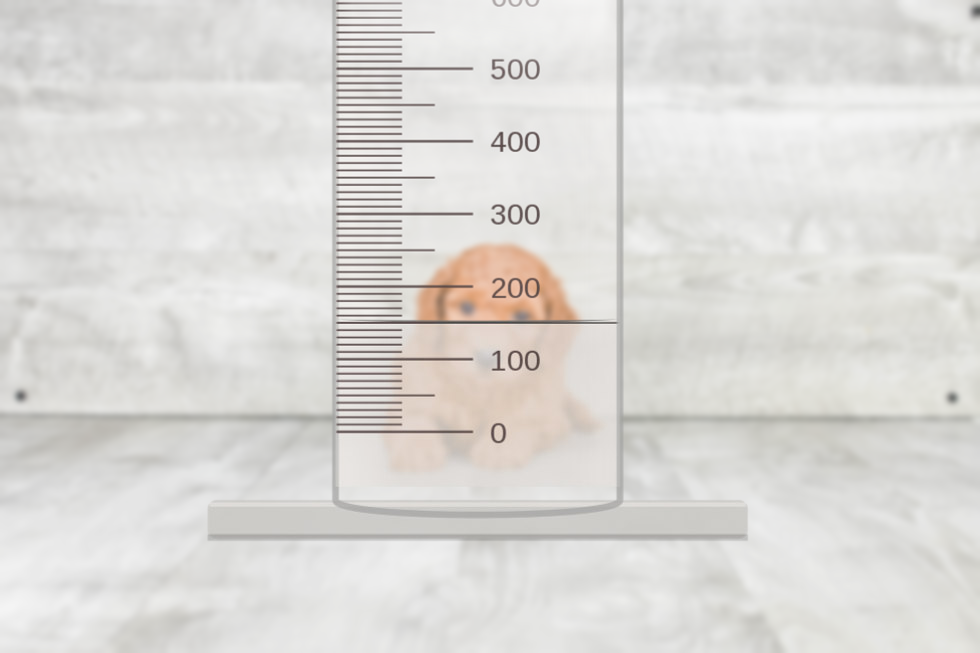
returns 150,mL
